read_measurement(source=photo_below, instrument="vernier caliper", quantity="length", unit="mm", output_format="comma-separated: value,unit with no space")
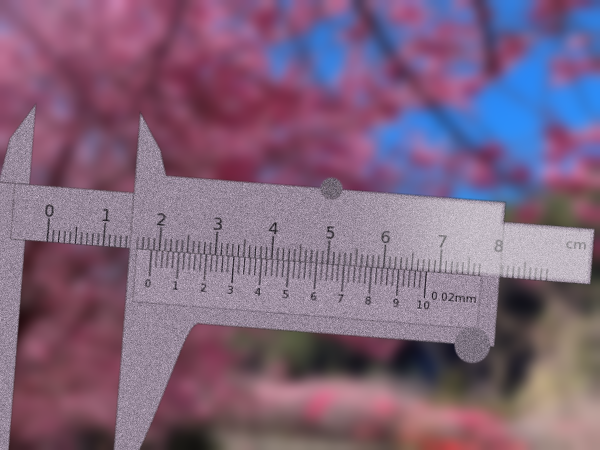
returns 18.6,mm
